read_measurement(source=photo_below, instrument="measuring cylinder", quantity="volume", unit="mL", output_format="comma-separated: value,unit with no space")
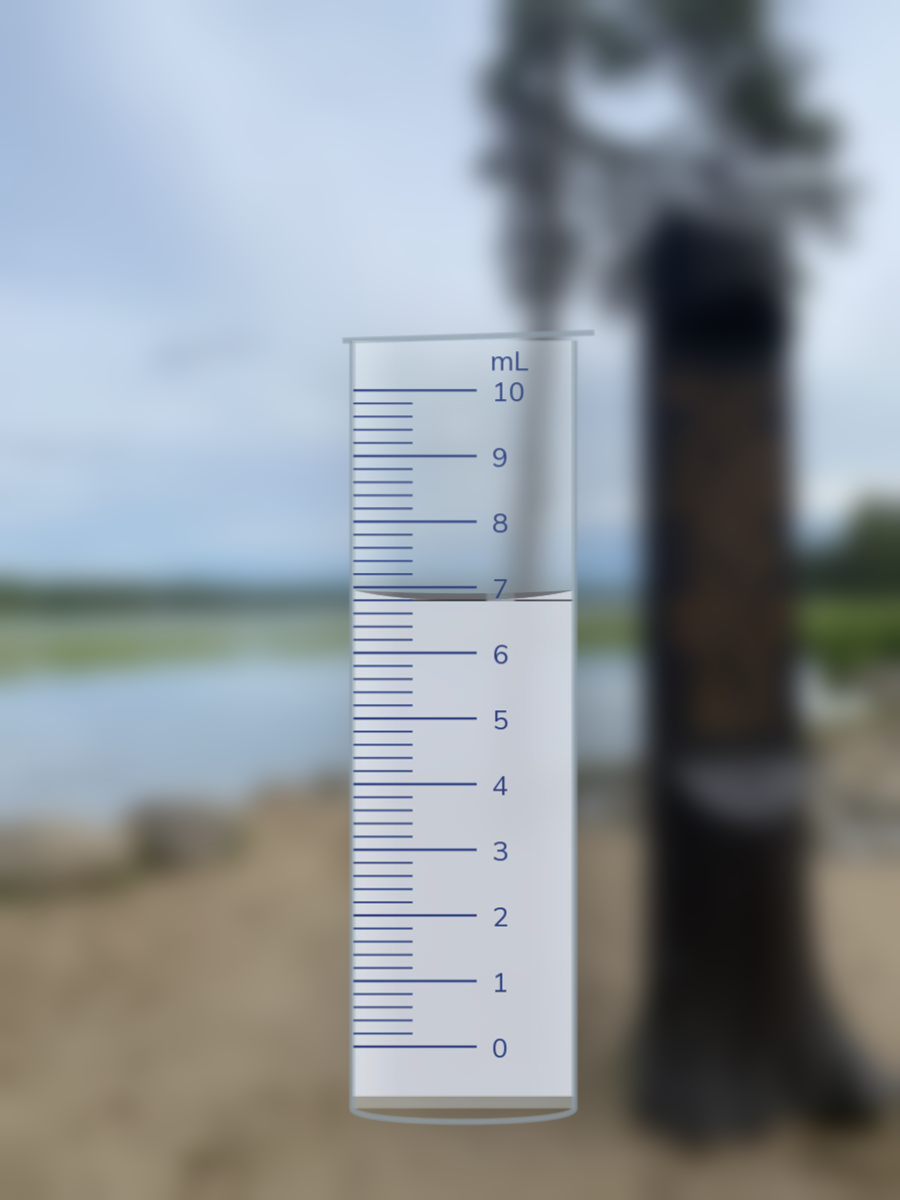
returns 6.8,mL
